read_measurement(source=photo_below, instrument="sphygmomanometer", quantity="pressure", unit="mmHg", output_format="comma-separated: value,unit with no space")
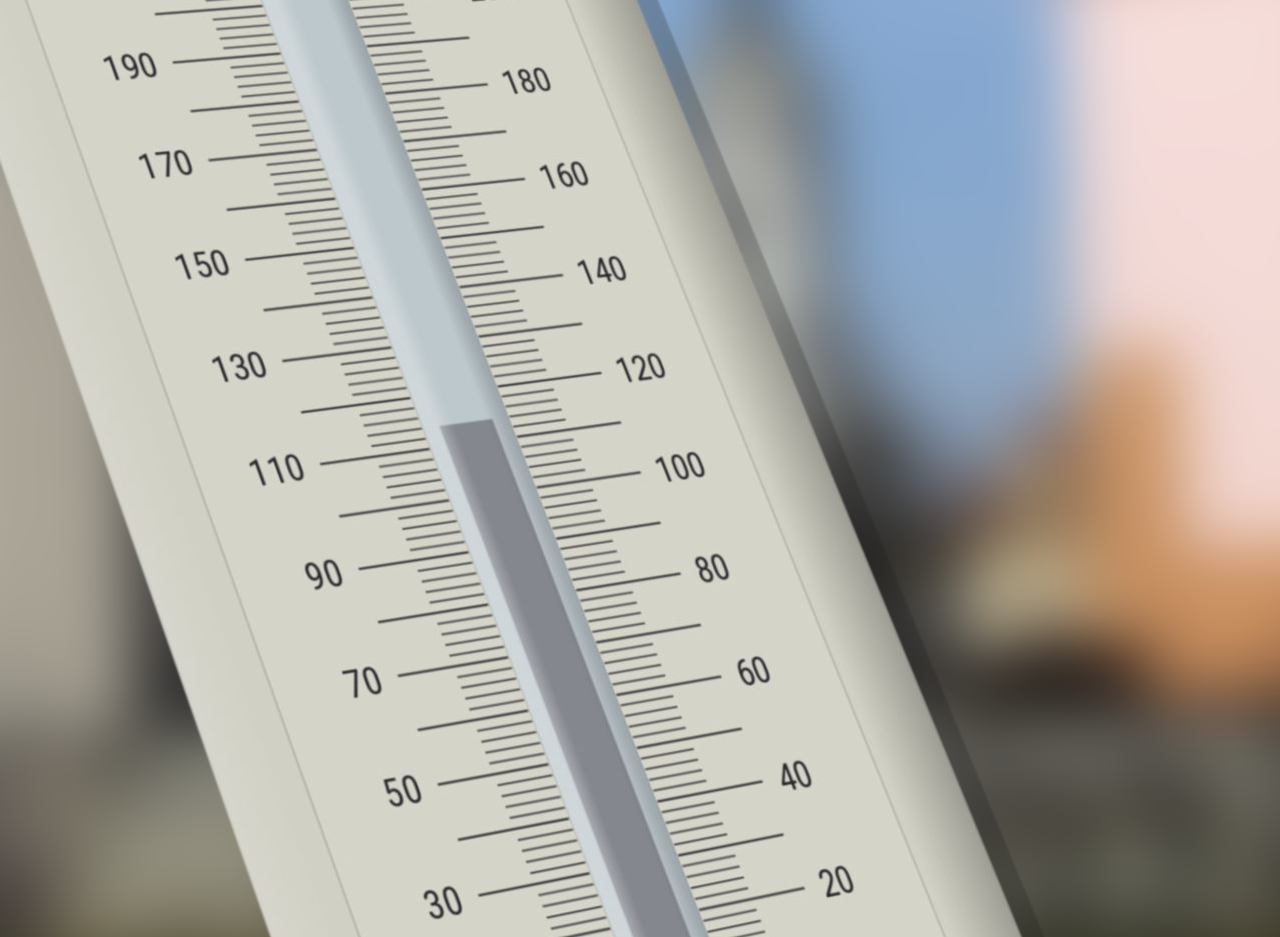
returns 114,mmHg
